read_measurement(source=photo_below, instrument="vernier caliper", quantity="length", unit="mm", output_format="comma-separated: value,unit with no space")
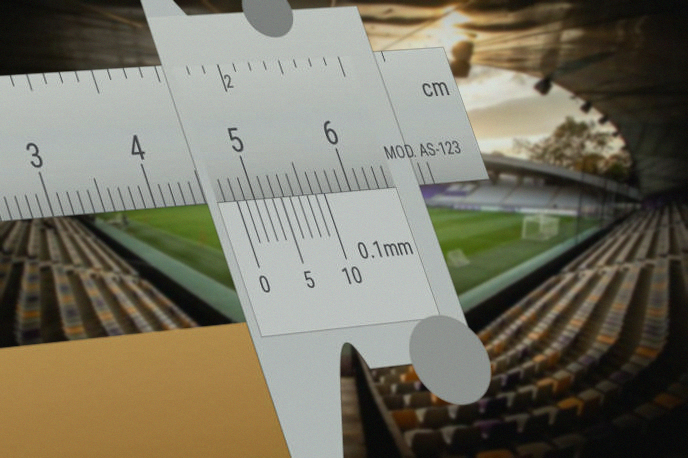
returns 48.2,mm
